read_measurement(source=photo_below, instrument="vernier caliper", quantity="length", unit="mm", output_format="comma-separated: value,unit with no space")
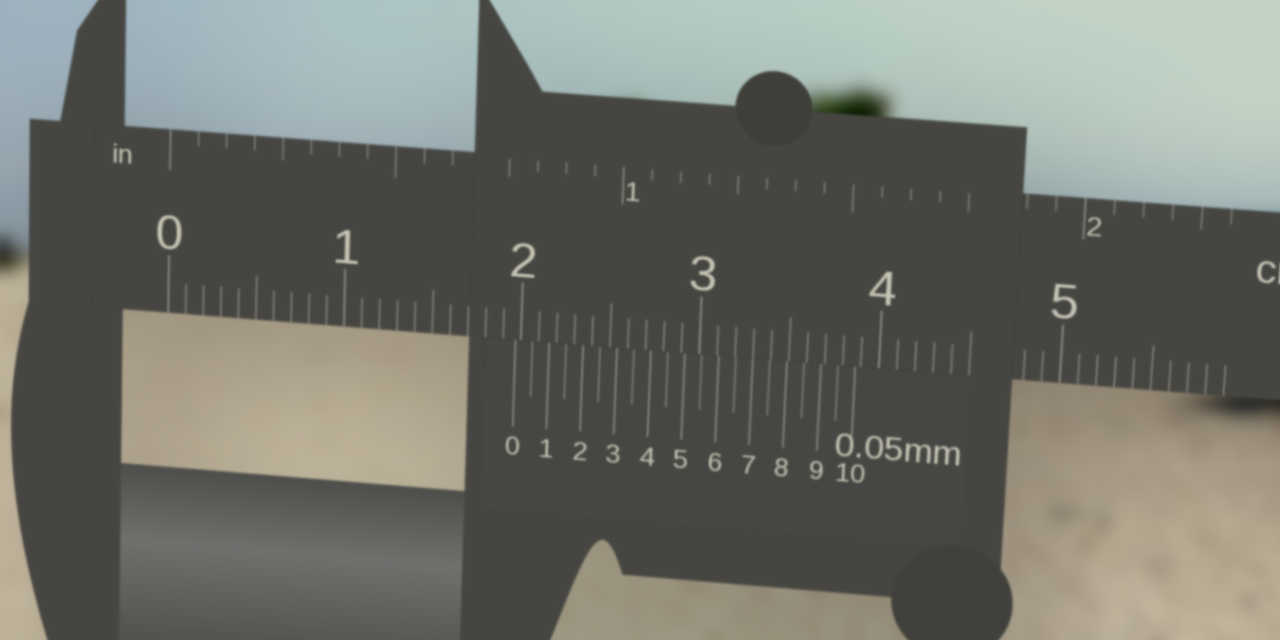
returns 19.7,mm
